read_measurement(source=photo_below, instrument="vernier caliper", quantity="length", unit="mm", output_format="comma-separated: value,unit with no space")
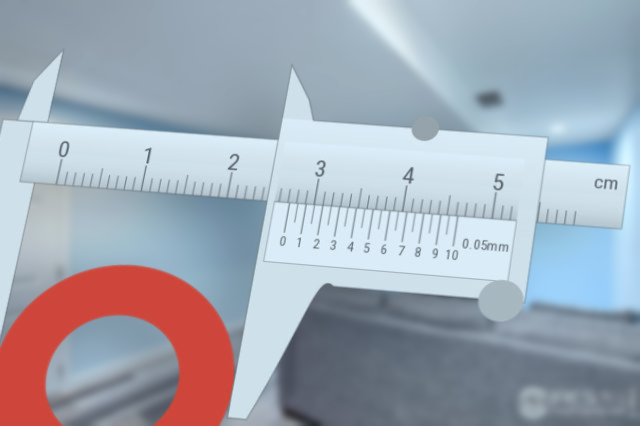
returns 27.2,mm
